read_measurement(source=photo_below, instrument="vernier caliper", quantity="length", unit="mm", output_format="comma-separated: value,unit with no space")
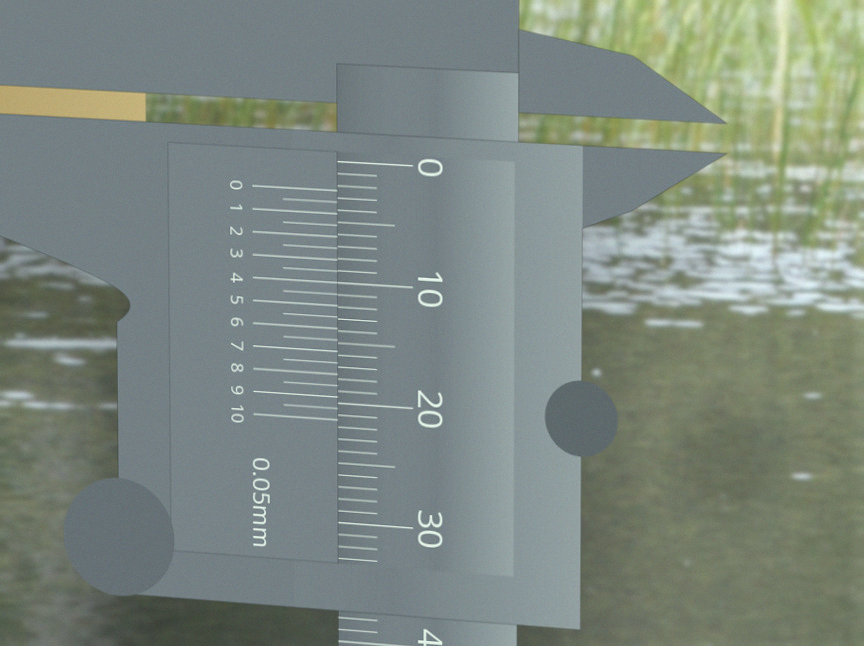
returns 2.4,mm
